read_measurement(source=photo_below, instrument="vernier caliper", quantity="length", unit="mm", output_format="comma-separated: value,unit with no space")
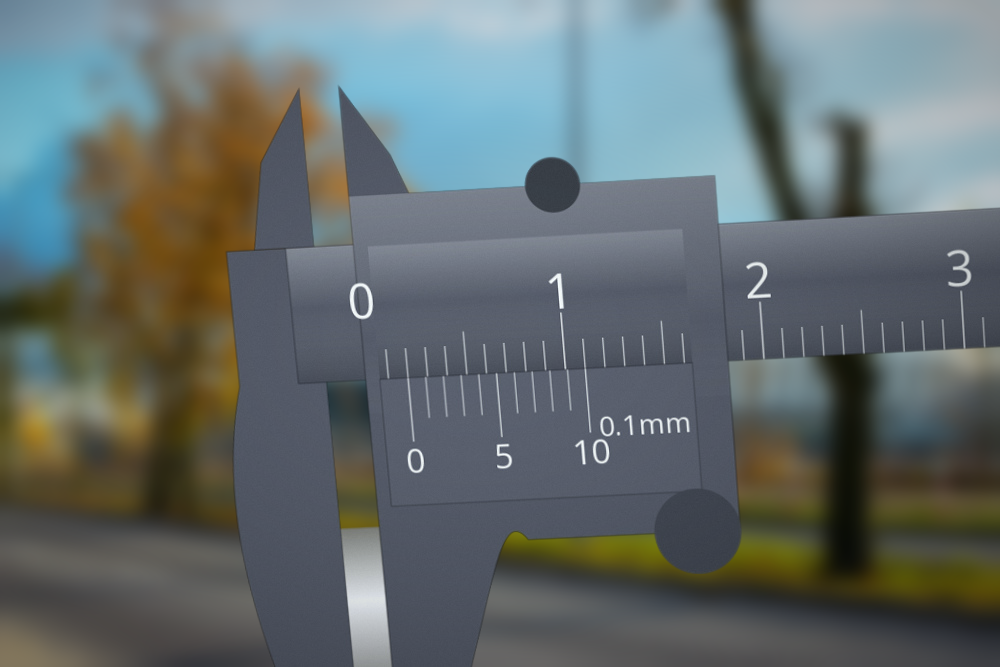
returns 2.0,mm
